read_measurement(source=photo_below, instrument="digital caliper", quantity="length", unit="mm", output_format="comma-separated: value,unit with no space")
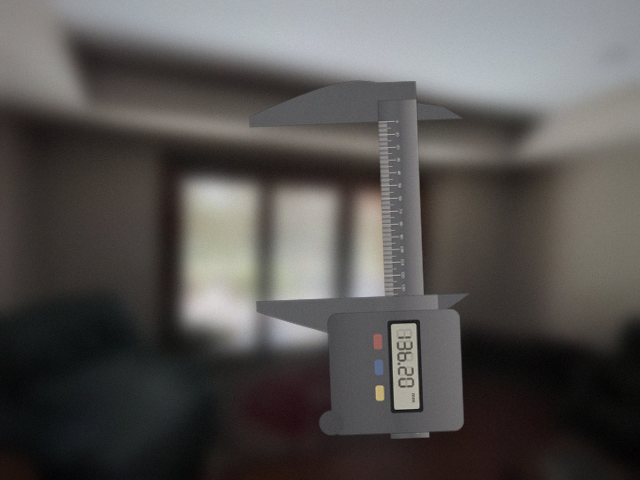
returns 136.20,mm
